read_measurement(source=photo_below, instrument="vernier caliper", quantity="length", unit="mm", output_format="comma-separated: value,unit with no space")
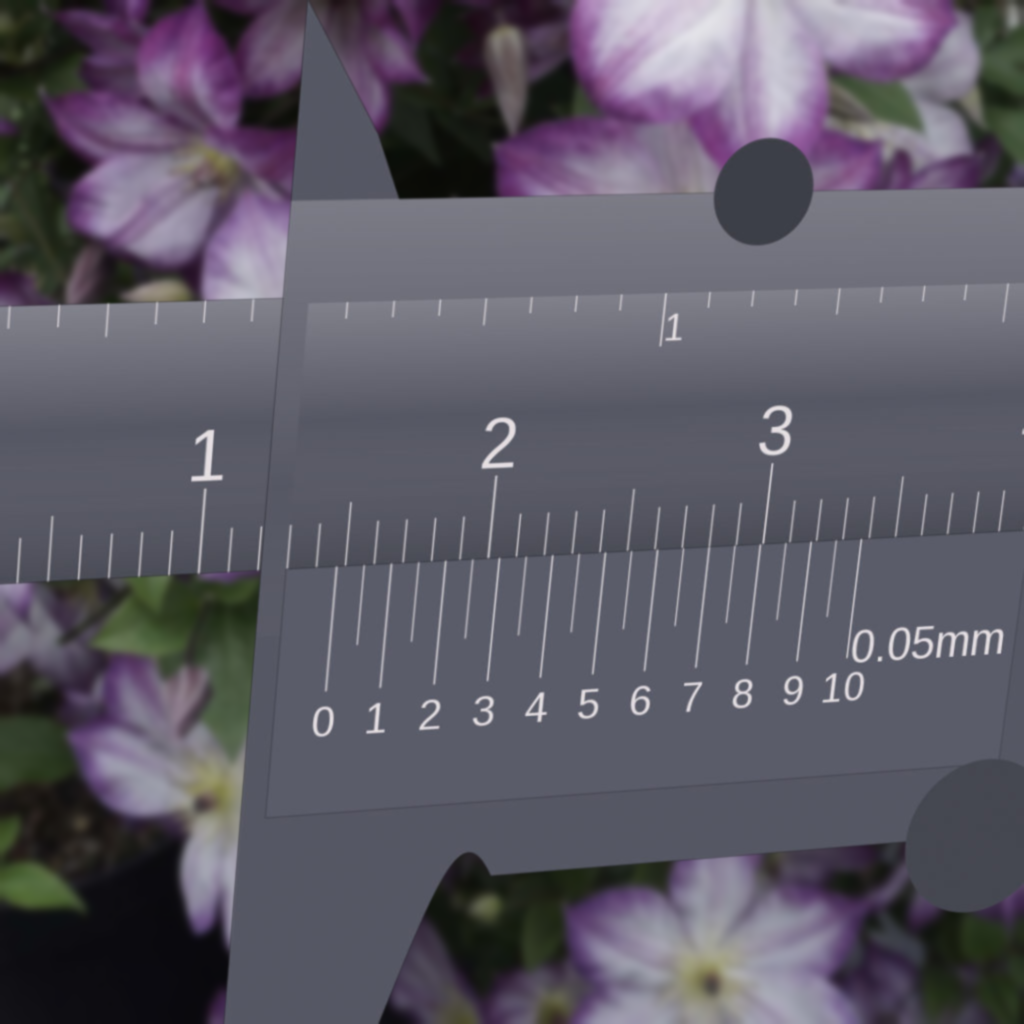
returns 14.7,mm
